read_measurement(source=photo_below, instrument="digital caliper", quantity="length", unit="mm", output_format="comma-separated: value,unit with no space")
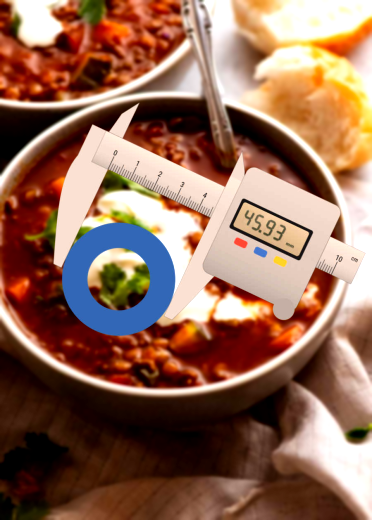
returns 45.93,mm
